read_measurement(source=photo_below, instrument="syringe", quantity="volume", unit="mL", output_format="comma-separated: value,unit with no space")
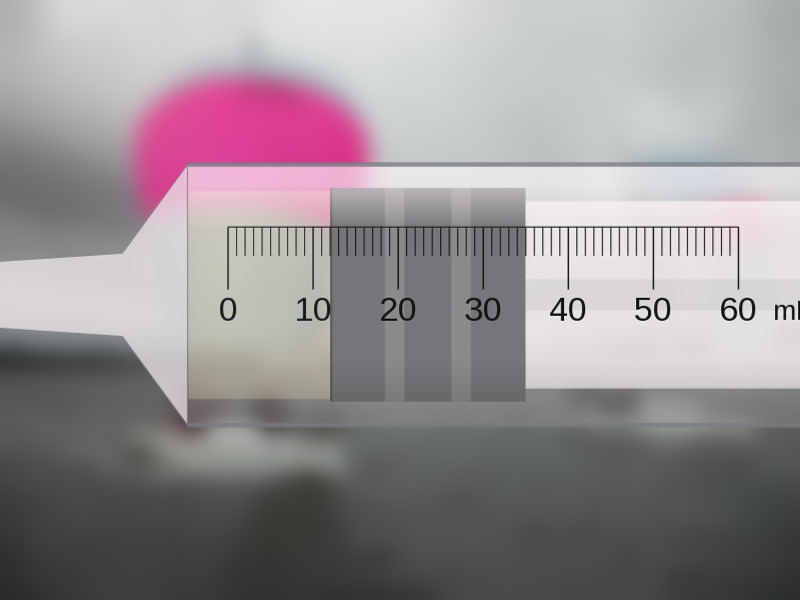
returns 12,mL
